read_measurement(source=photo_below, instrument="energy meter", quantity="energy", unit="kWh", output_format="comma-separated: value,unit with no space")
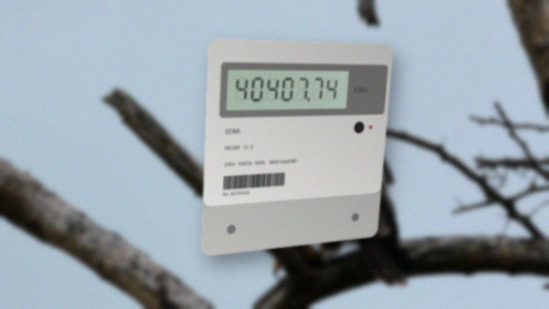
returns 40407.74,kWh
